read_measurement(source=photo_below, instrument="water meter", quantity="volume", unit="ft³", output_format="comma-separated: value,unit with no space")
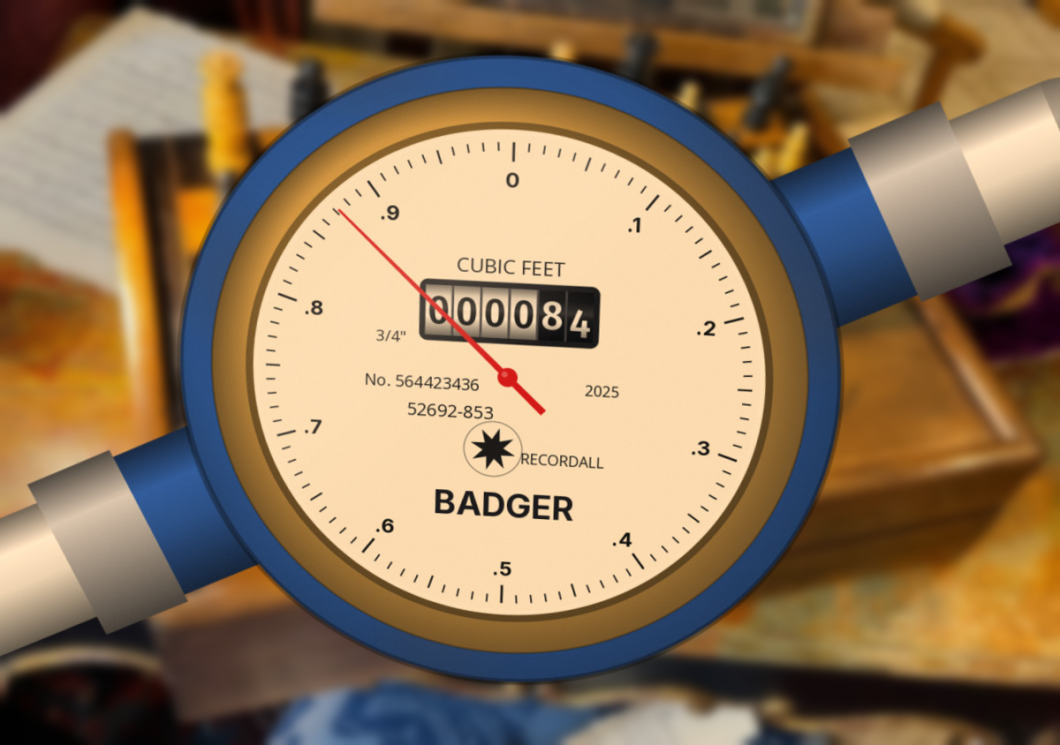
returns 83.87,ft³
